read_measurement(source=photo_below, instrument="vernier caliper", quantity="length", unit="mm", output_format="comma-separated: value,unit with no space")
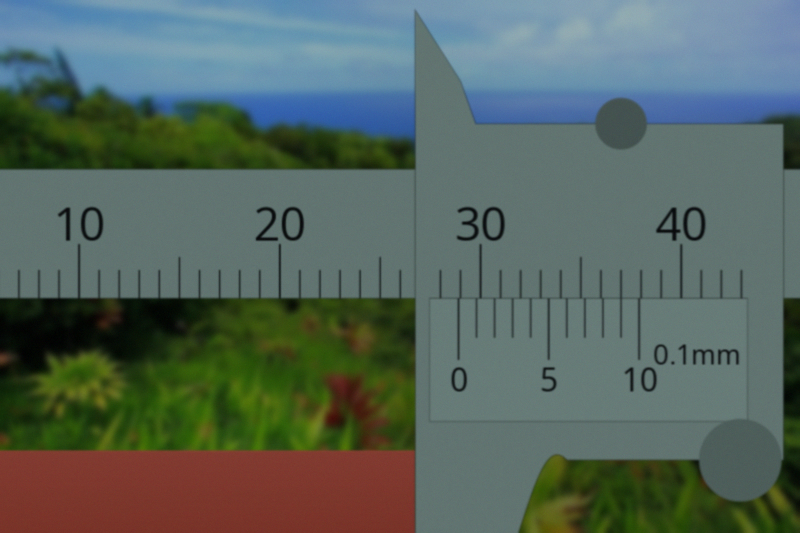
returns 28.9,mm
